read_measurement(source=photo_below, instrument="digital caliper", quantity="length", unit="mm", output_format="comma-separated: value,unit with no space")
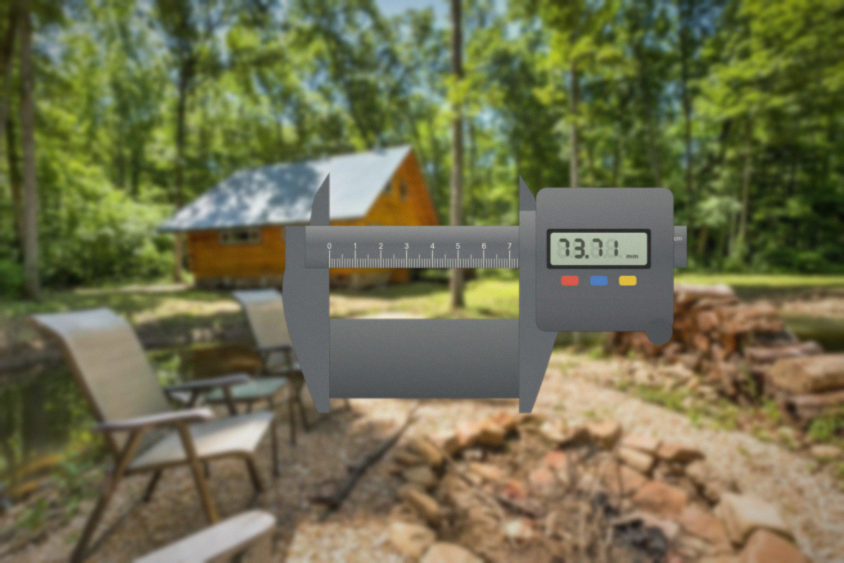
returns 73.71,mm
